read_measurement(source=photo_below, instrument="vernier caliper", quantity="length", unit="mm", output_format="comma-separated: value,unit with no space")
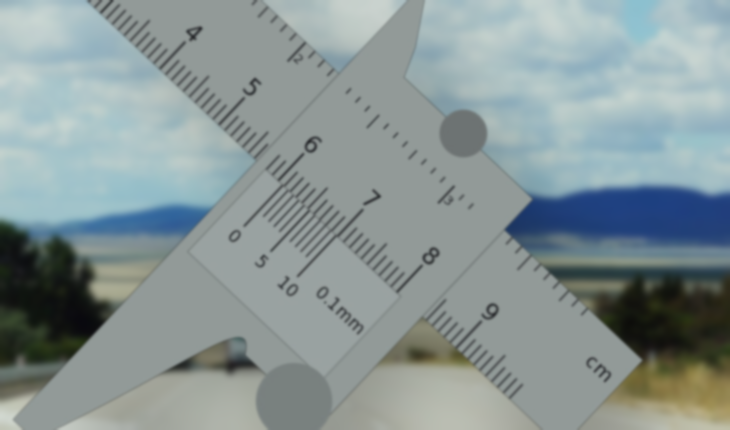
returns 60.8,mm
